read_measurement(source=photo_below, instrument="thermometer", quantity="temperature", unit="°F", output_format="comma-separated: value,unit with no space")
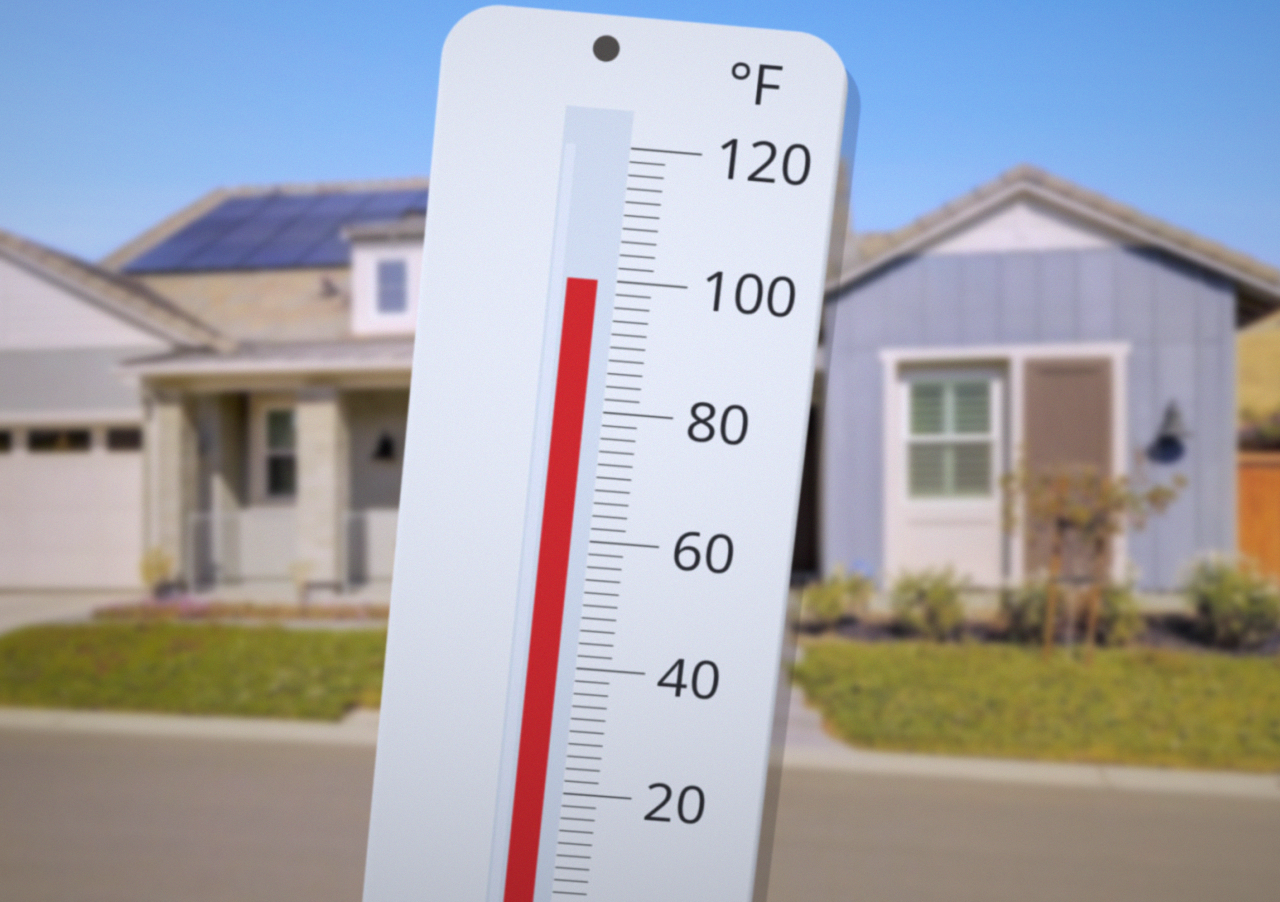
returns 100,°F
